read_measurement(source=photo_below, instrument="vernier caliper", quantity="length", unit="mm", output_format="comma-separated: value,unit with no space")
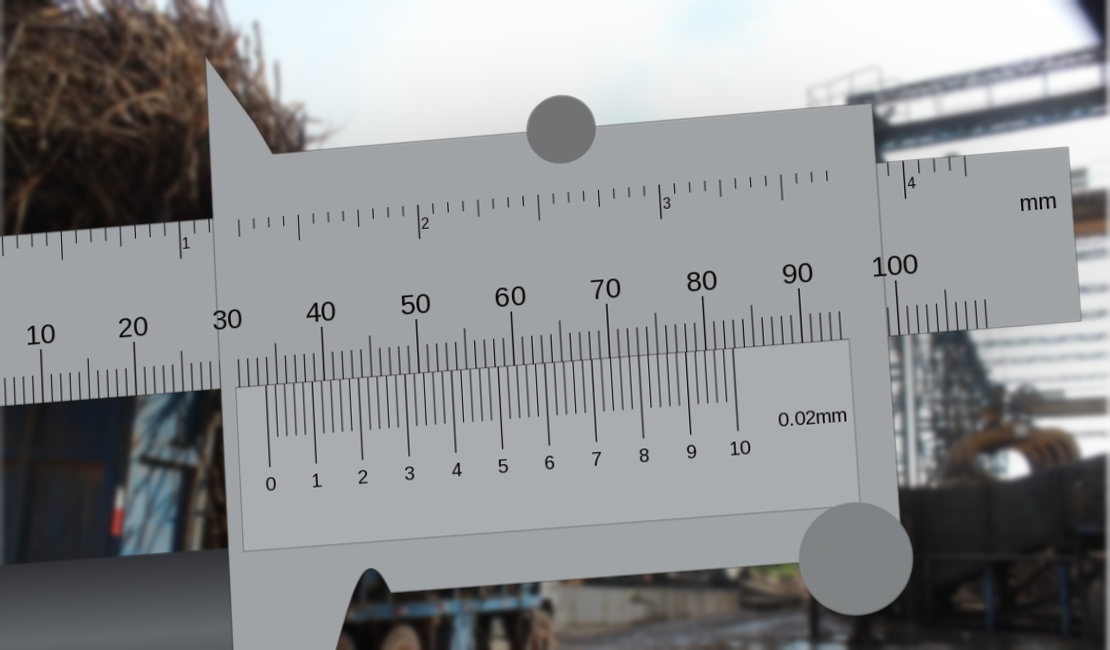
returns 33.8,mm
